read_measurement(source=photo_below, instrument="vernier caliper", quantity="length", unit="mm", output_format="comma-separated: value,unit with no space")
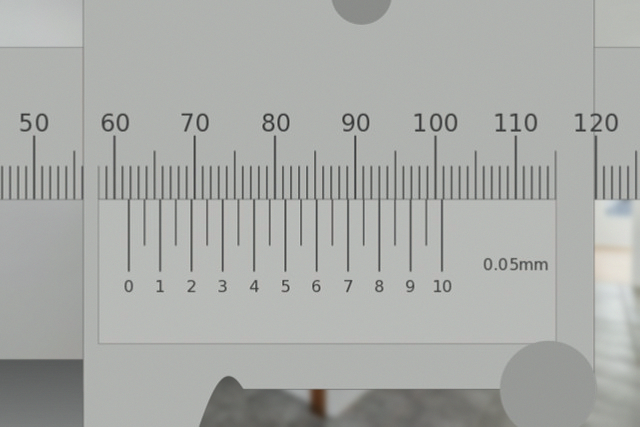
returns 61.8,mm
